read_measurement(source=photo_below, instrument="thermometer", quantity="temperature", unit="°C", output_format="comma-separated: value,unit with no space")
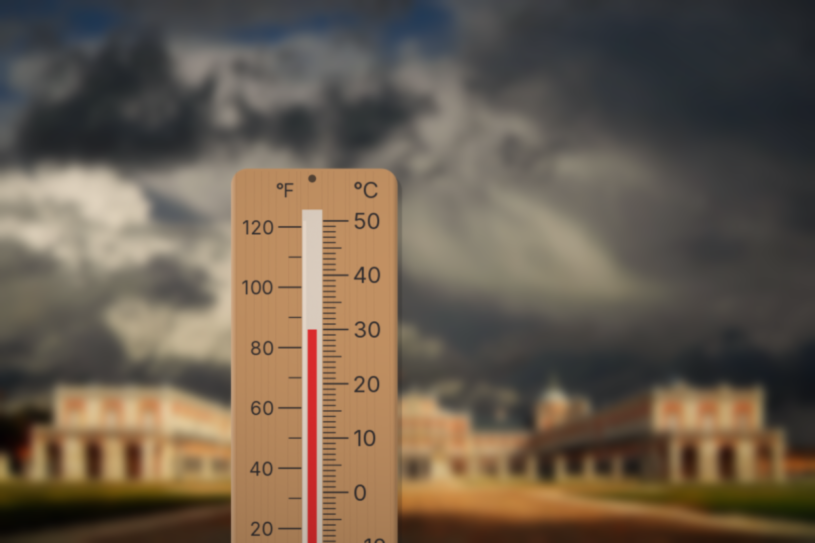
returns 30,°C
